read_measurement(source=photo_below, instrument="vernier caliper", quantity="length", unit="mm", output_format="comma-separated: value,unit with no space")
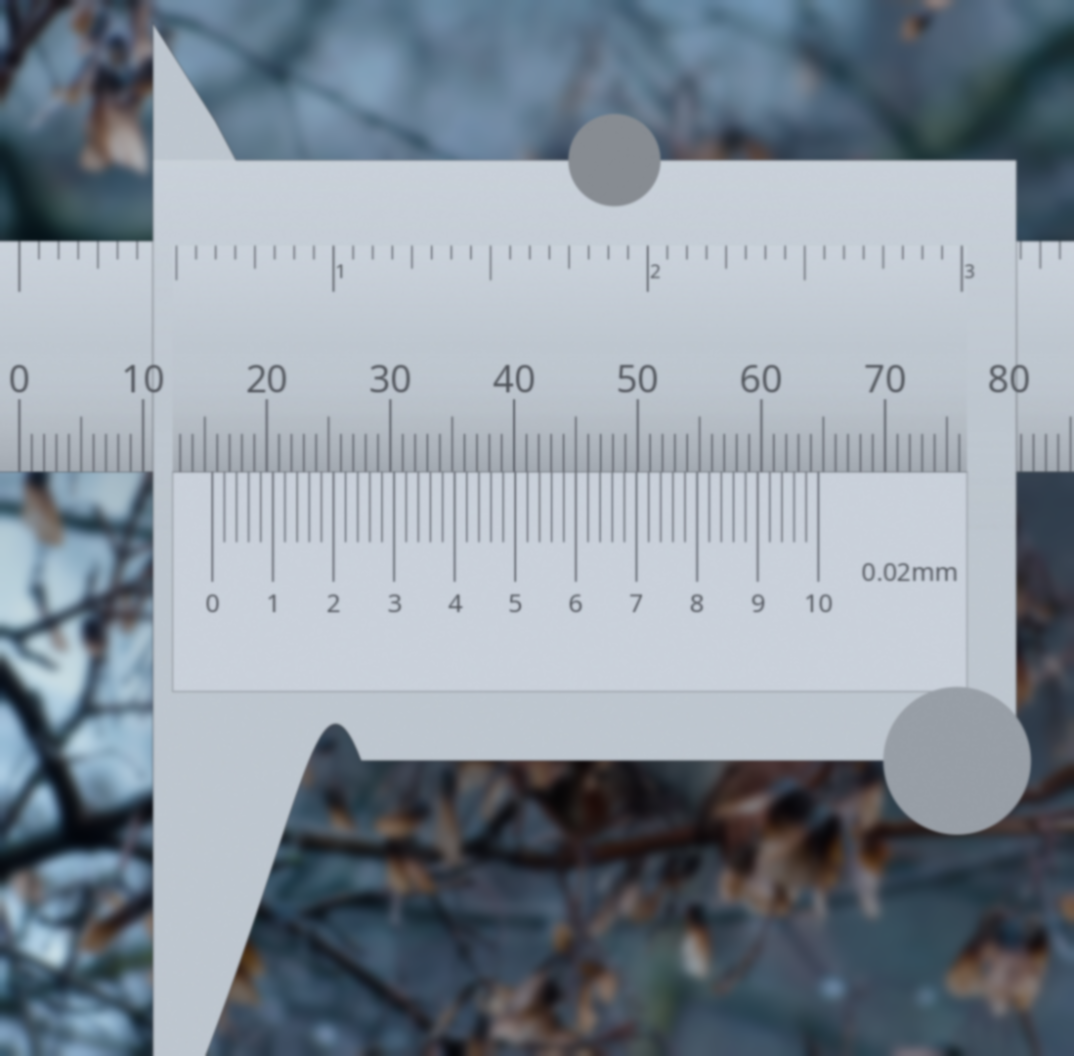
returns 15.6,mm
